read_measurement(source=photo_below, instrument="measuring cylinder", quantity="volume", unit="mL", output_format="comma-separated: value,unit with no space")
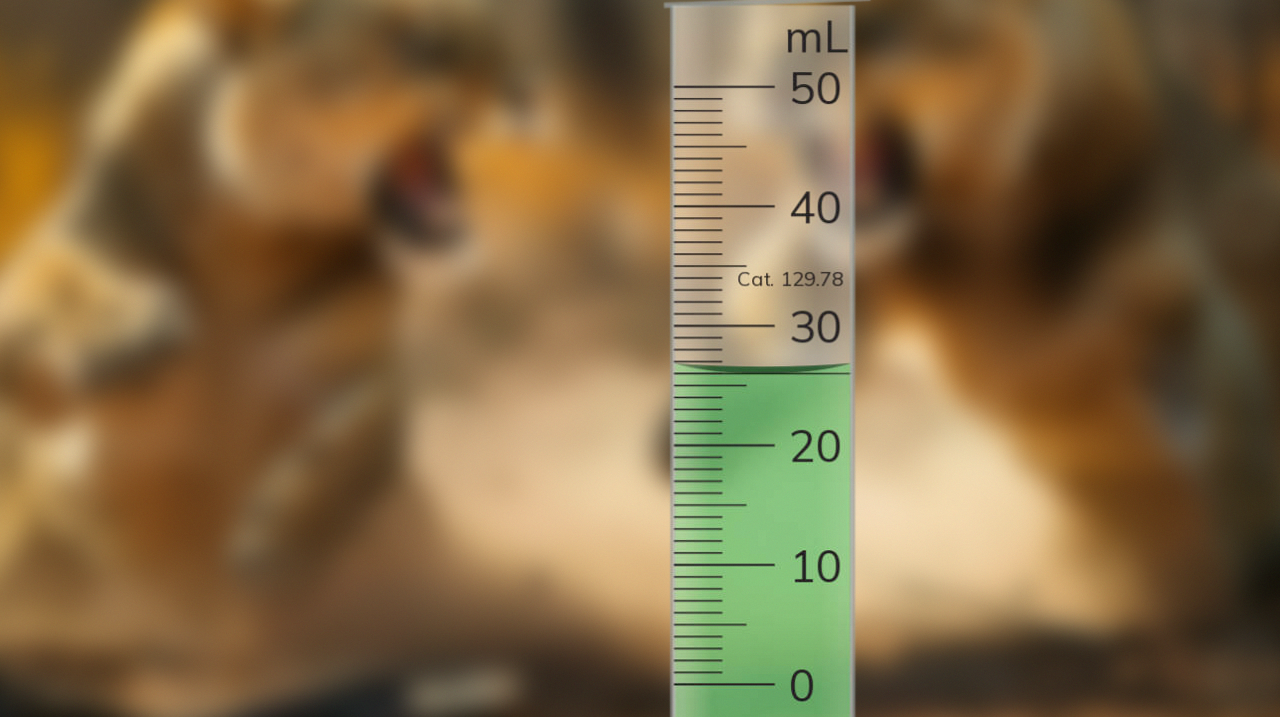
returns 26,mL
